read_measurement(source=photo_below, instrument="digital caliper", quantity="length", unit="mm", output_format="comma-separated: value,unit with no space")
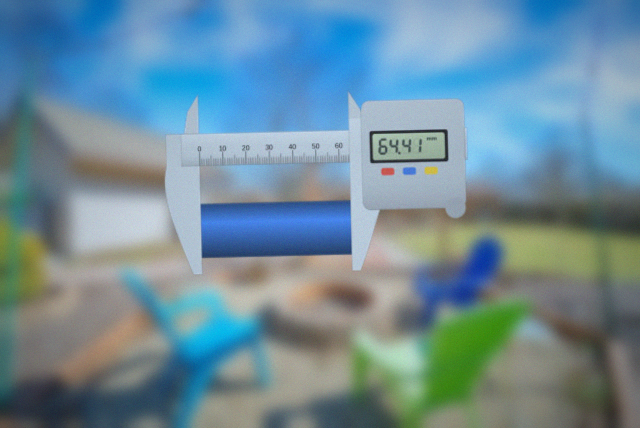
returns 64.41,mm
